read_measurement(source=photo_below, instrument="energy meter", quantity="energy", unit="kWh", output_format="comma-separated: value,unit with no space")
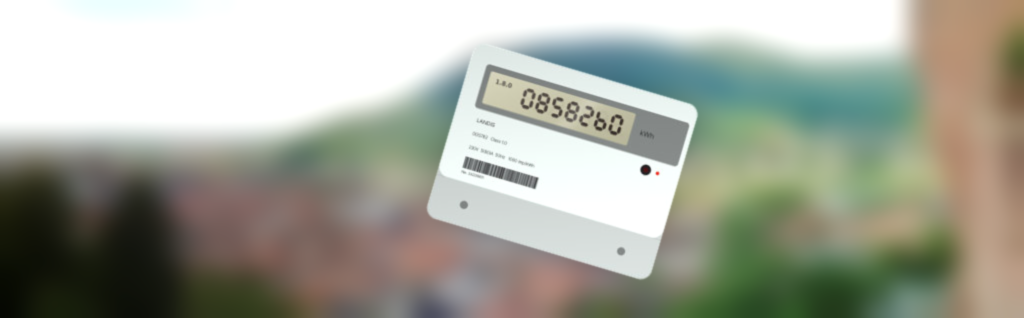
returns 858260,kWh
